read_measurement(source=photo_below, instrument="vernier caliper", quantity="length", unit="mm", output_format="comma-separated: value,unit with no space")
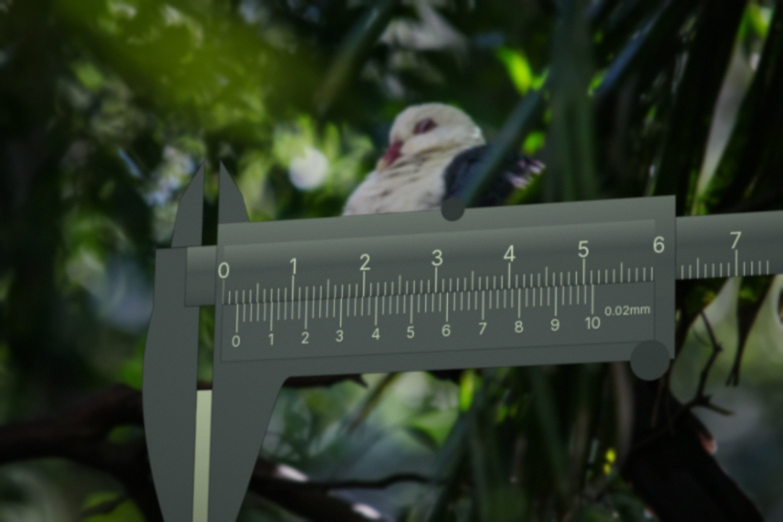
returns 2.2,mm
